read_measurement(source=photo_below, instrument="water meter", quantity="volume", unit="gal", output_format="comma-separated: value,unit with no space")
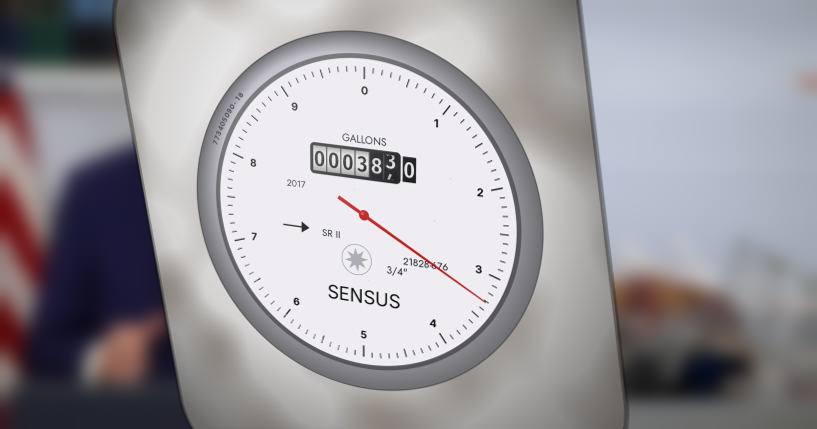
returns 3833.3,gal
